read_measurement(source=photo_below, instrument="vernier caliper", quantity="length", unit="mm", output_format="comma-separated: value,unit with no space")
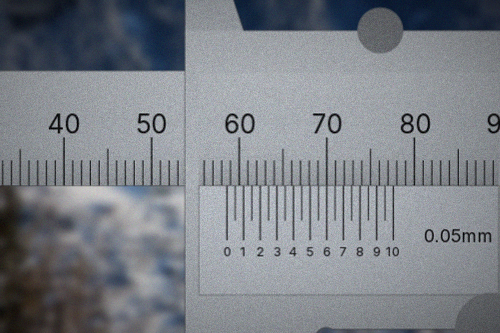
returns 58.6,mm
